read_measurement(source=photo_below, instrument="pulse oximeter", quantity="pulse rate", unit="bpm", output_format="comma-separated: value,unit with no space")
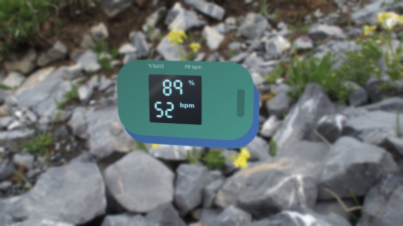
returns 52,bpm
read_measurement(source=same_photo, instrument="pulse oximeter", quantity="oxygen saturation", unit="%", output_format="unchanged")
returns 89,%
